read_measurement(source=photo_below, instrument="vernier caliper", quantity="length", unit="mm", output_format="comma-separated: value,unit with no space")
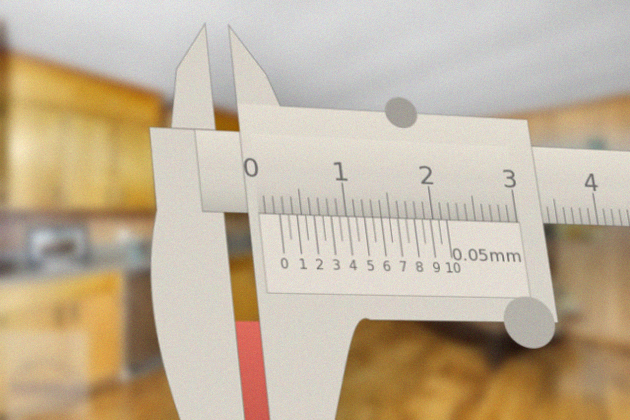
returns 2.6,mm
